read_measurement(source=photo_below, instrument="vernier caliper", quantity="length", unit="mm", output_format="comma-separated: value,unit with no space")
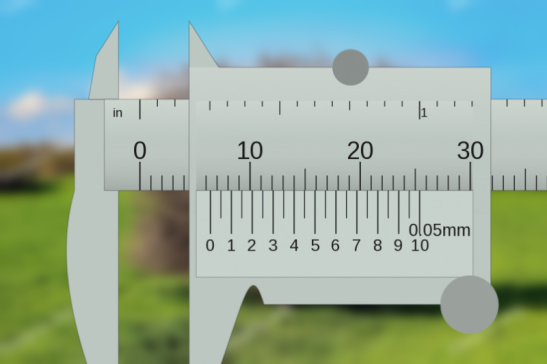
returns 6.4,mm
